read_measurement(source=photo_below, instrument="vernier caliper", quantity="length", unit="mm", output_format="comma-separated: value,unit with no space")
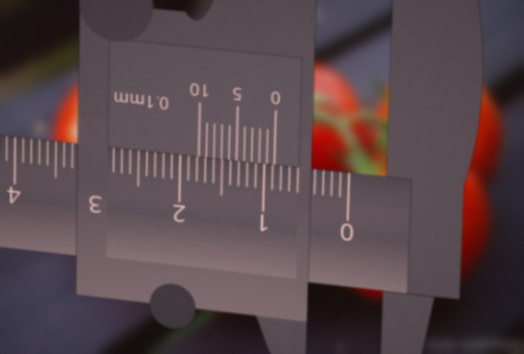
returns 8.8,mm
